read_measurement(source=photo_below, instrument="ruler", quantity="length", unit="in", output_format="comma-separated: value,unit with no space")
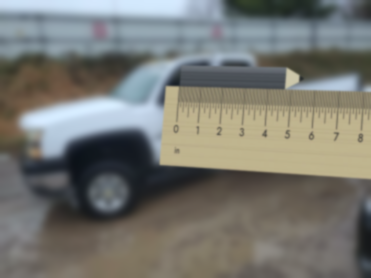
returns 5.5,in
